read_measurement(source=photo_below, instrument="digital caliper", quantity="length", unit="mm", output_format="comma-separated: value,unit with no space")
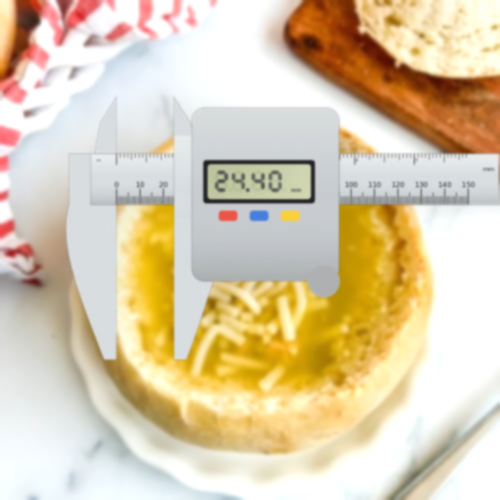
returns 24.40,mm
